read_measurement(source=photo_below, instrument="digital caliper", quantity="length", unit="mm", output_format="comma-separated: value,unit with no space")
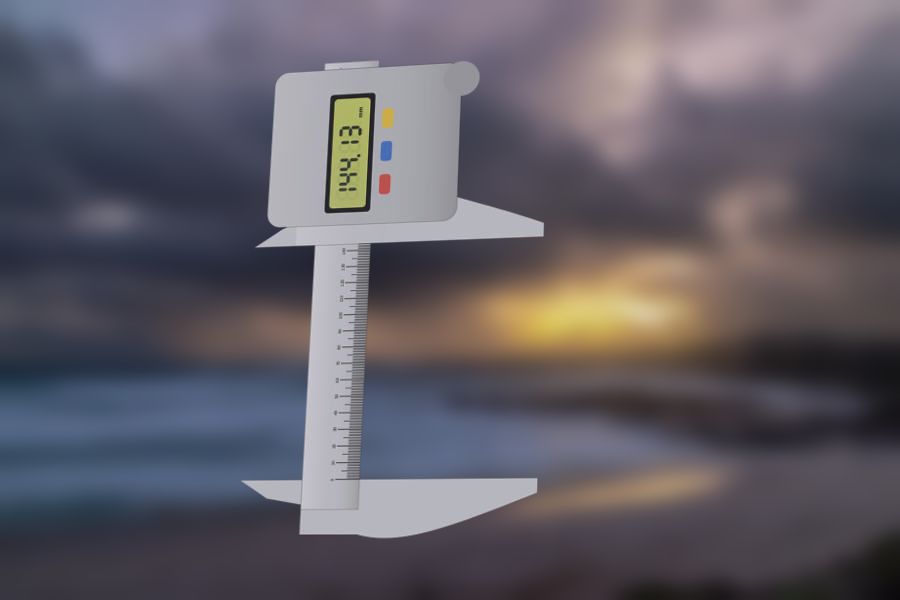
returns 144.13,mm
